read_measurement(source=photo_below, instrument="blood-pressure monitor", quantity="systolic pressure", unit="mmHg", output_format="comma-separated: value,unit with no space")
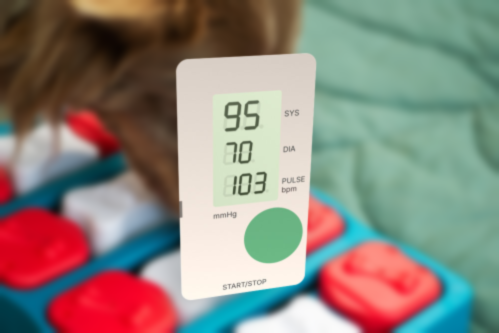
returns 95,mmHg
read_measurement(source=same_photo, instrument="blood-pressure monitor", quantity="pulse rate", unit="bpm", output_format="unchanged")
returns 103,bpm
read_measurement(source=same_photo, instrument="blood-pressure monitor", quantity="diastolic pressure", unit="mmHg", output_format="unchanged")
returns 70,mmHg
